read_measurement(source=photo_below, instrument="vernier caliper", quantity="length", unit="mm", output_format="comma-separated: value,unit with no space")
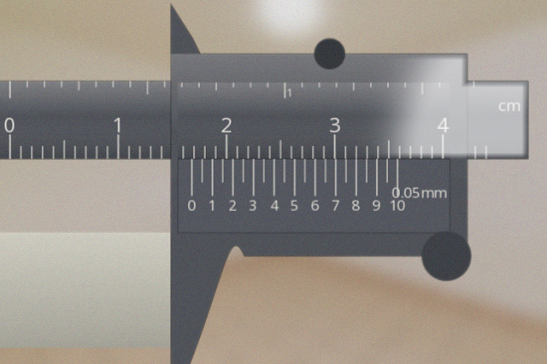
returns 16.8,mm
